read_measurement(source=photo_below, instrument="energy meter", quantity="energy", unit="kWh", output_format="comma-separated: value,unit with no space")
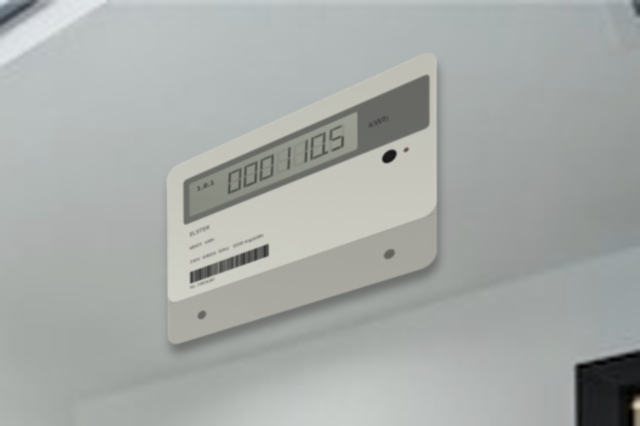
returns 110.5,kWh
